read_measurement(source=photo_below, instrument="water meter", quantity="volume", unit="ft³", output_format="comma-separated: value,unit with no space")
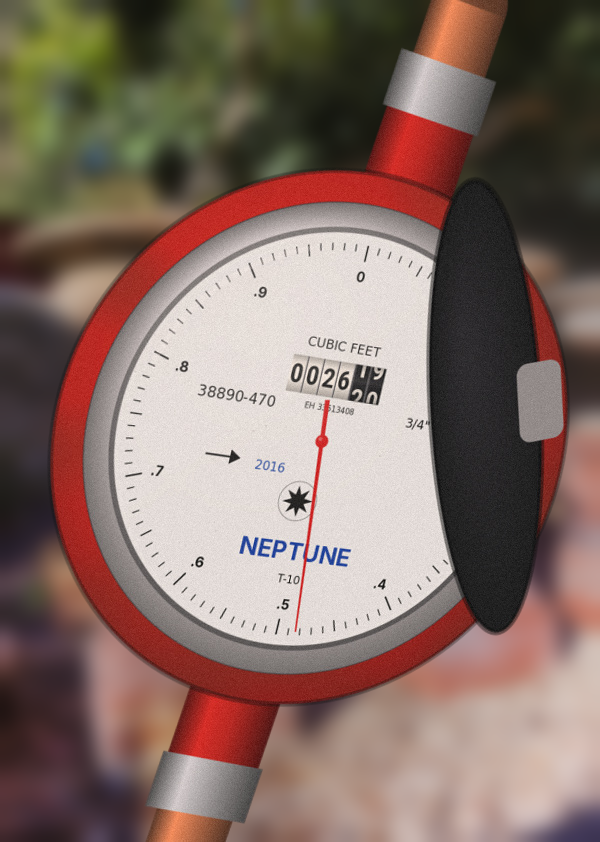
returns 2619.48,ft³
